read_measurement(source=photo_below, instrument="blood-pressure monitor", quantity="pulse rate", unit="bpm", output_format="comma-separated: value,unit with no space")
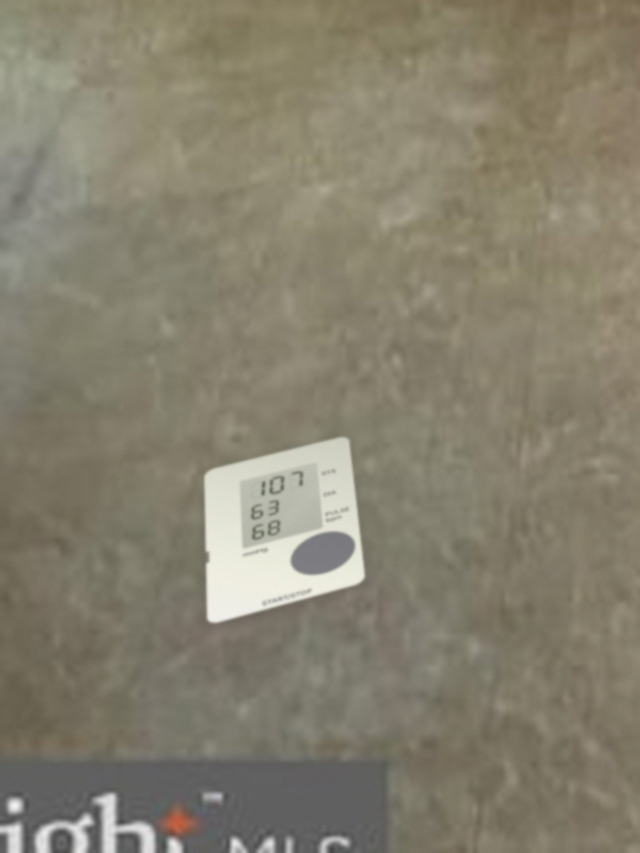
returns 68,bpm
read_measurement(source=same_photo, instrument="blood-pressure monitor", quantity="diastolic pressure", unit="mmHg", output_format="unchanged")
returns 63,mmHg
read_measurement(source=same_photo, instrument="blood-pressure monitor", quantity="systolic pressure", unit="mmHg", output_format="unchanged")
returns 107,mmHg
